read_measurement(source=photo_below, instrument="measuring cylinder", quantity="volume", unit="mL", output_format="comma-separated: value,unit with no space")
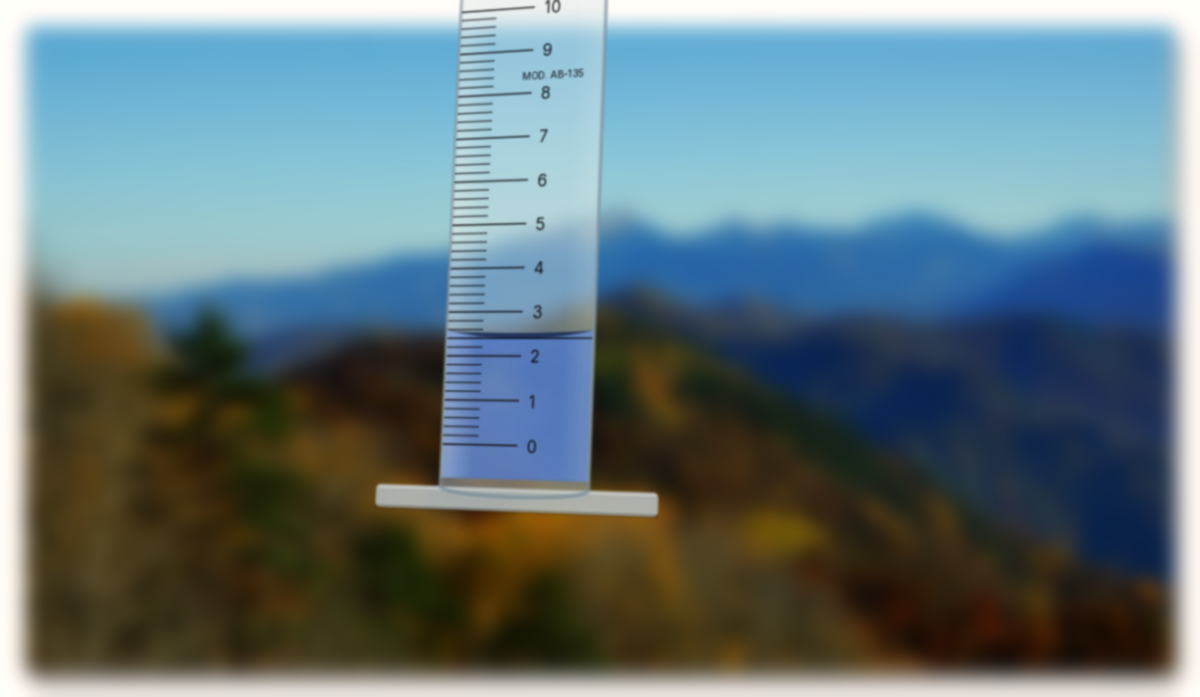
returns 2.4,mL
